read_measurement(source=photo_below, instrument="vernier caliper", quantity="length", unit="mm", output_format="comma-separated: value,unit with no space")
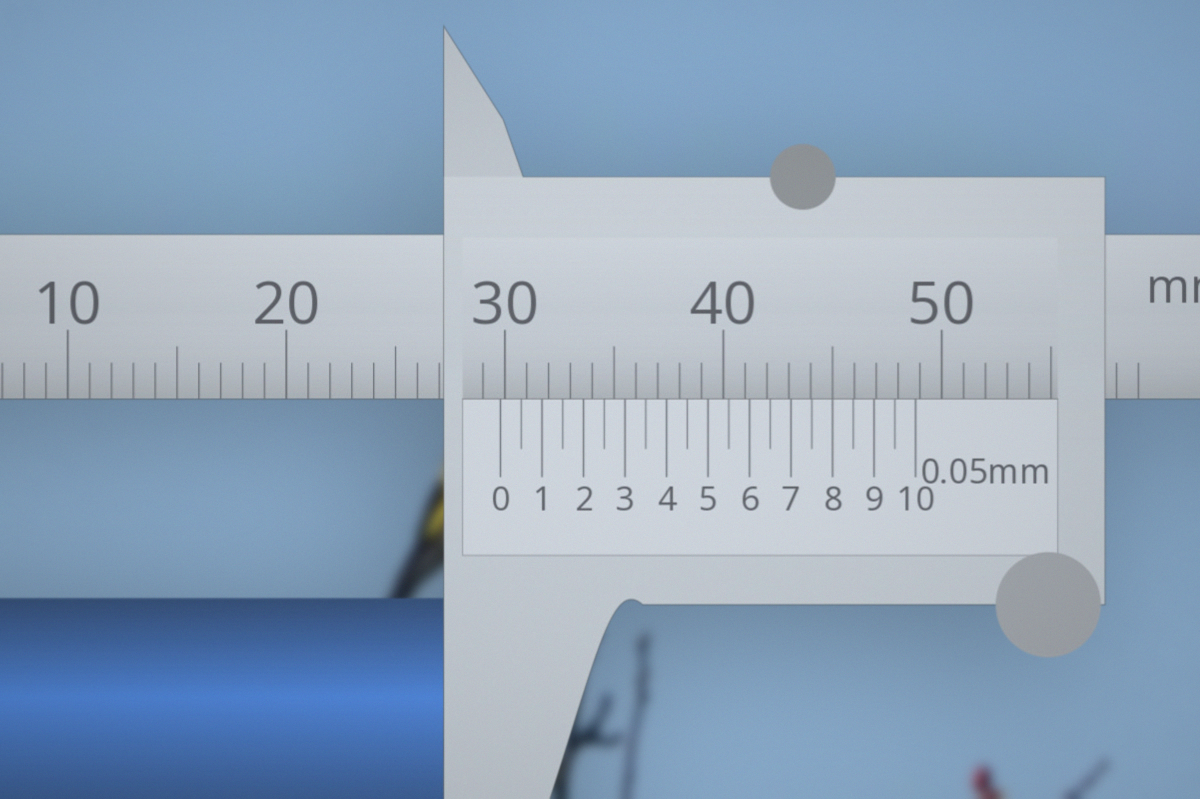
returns 29.8,mm
